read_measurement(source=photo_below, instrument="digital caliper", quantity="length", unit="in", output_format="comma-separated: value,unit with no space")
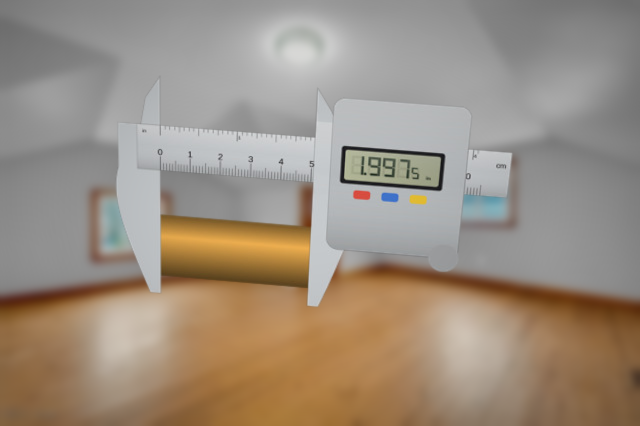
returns 1.9975,in
